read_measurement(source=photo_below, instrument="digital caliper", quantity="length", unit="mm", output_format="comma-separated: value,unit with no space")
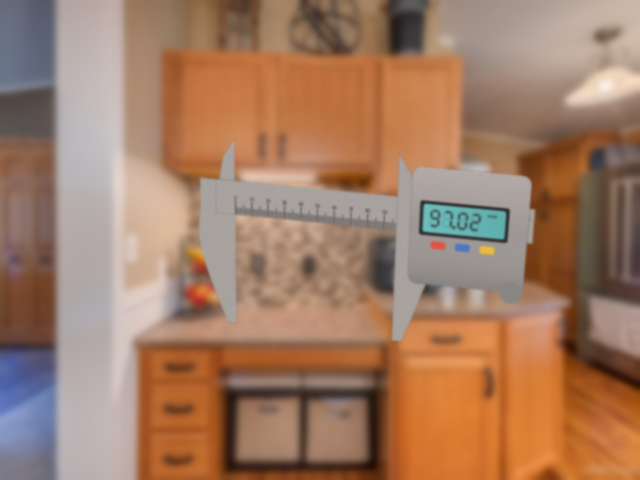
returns 97.02,mm
